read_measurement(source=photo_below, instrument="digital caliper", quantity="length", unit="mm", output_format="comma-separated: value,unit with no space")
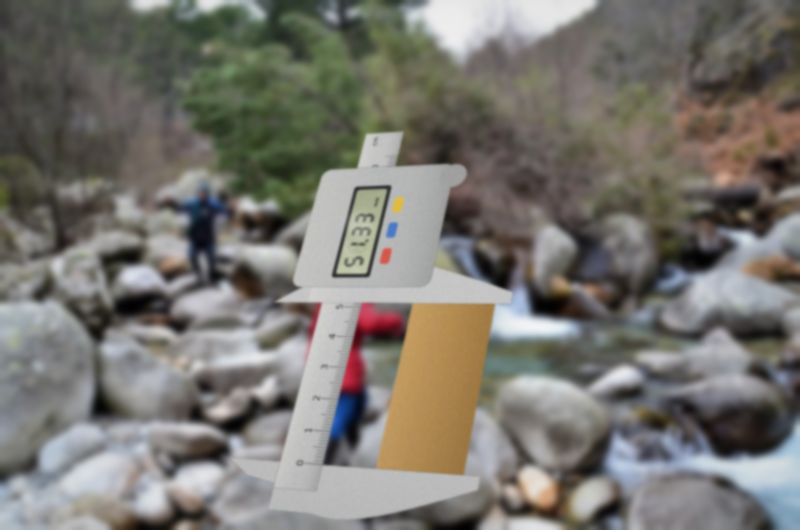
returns 51.33,mm
